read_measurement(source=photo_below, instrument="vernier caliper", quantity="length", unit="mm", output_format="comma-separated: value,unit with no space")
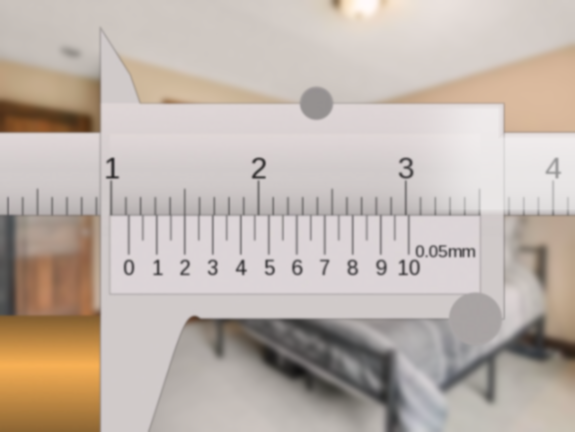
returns 11.2,mm
